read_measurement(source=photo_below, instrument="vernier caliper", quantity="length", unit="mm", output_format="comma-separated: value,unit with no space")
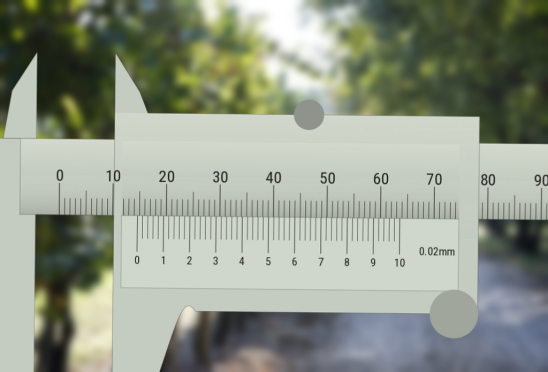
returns 14.6,mm
